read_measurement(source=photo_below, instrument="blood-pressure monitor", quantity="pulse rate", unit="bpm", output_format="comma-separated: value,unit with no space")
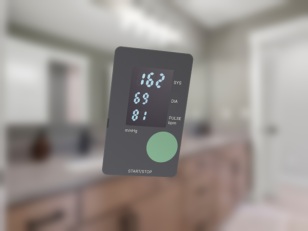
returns 81,bpm
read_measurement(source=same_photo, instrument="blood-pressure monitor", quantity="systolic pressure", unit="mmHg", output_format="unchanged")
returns 162,mmHg
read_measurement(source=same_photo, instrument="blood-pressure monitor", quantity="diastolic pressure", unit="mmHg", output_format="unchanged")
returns 69,mmHg
